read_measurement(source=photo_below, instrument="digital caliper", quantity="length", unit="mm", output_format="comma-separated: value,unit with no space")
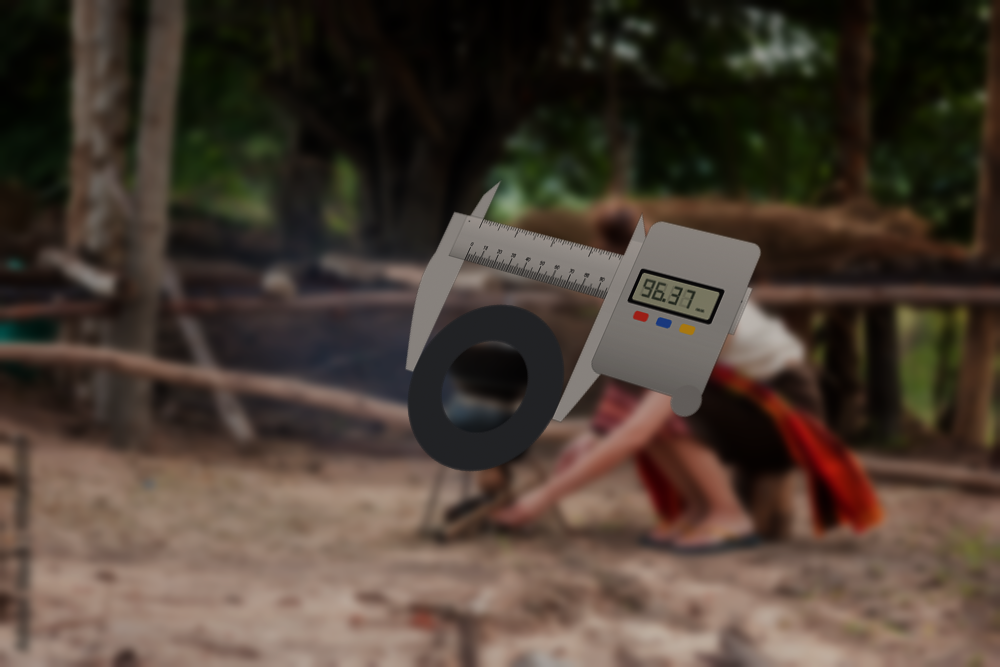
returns 96.37,mm
